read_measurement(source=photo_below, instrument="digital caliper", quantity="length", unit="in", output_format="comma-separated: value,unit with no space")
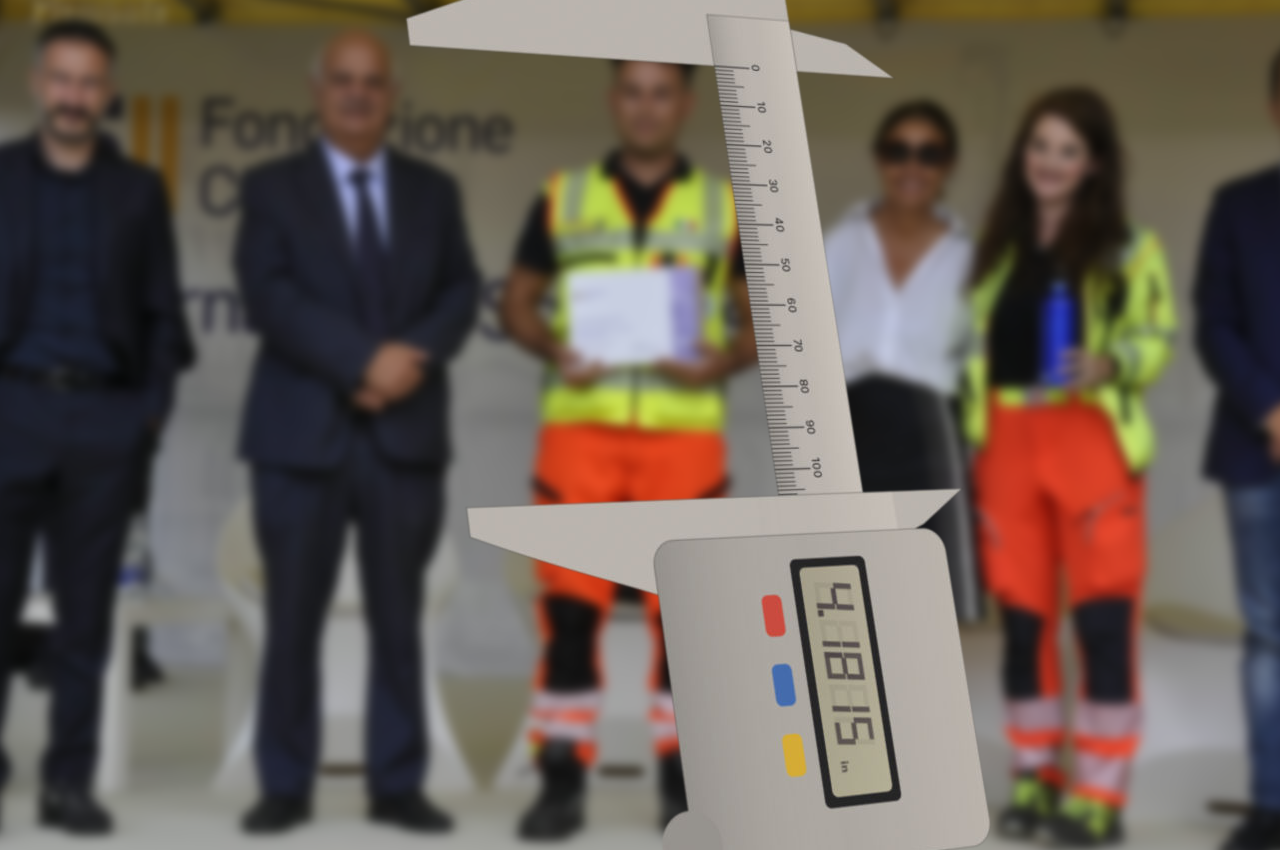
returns 4.1815,in
